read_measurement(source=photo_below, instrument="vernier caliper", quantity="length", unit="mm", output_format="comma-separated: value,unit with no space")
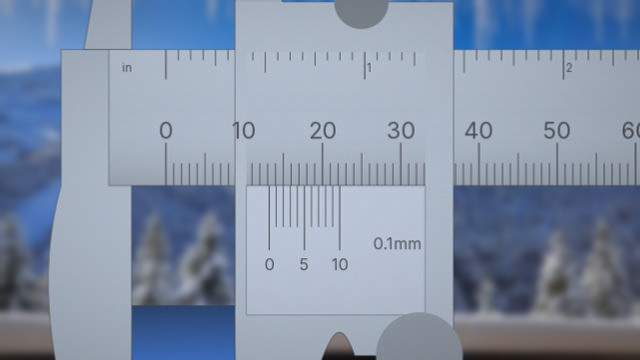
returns 13.2,mm
